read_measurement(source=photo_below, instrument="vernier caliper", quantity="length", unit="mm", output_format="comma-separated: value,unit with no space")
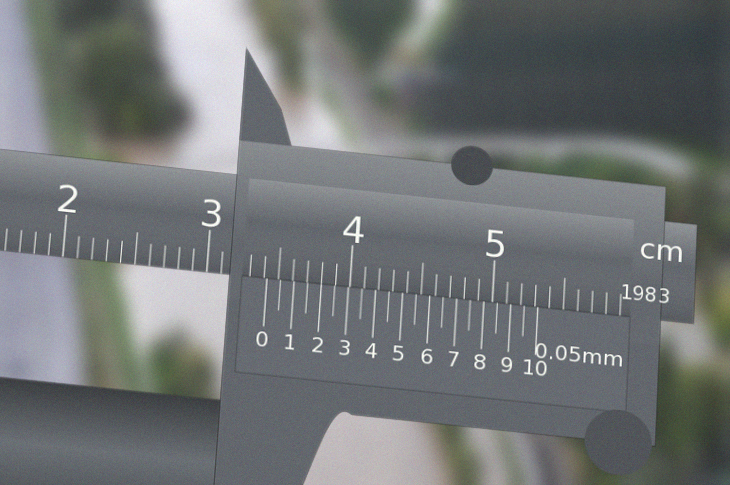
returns 34.2,mm
